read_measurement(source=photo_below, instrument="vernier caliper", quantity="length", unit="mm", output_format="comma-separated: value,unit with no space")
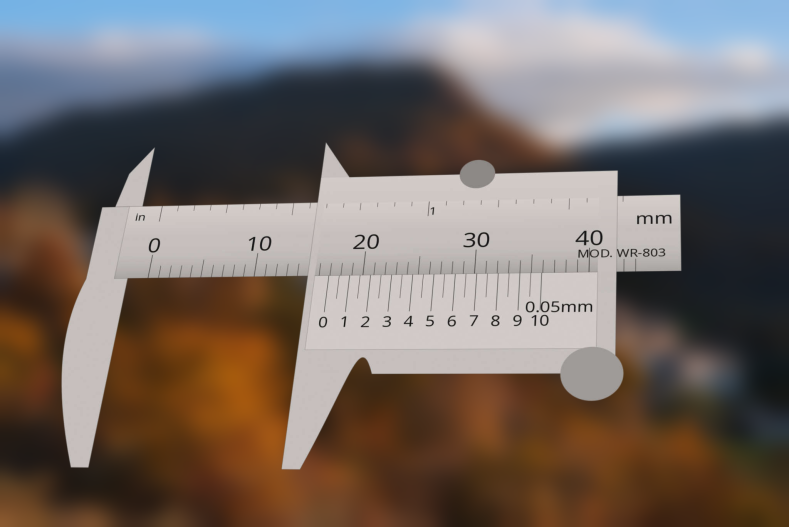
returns 16.9,mm
